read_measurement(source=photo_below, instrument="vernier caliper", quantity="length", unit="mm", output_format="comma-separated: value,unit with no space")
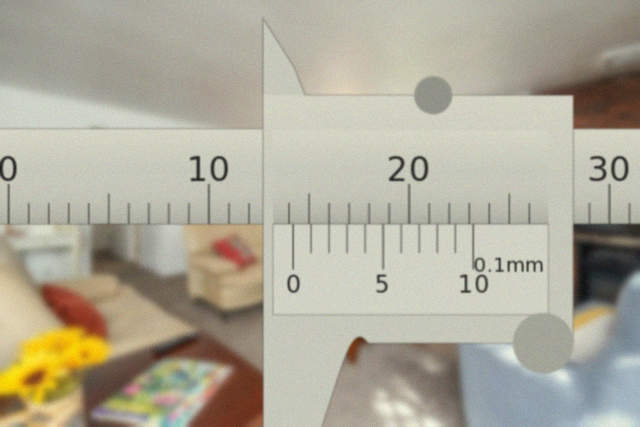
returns 14.2,mm
